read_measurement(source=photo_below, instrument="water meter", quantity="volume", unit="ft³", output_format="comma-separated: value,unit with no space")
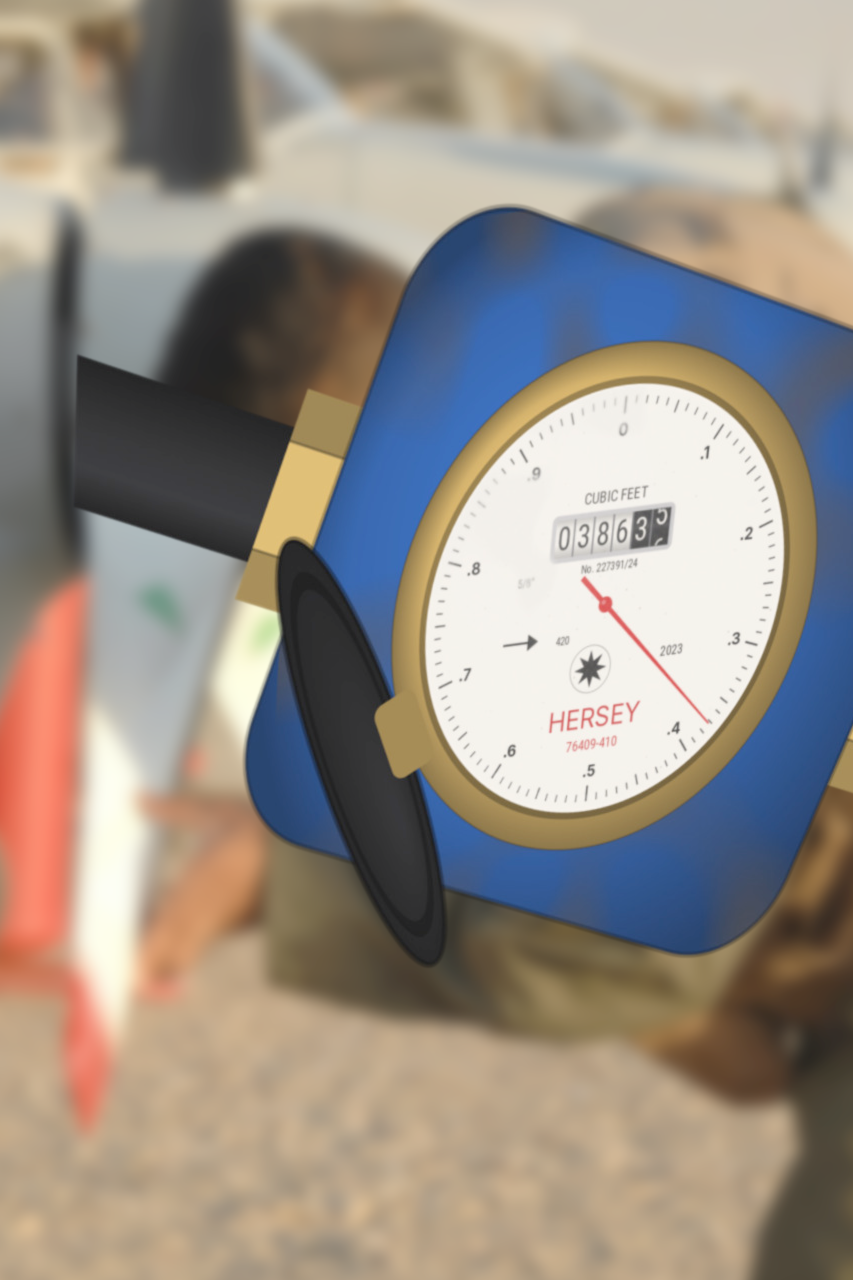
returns 38635.37,ft³
